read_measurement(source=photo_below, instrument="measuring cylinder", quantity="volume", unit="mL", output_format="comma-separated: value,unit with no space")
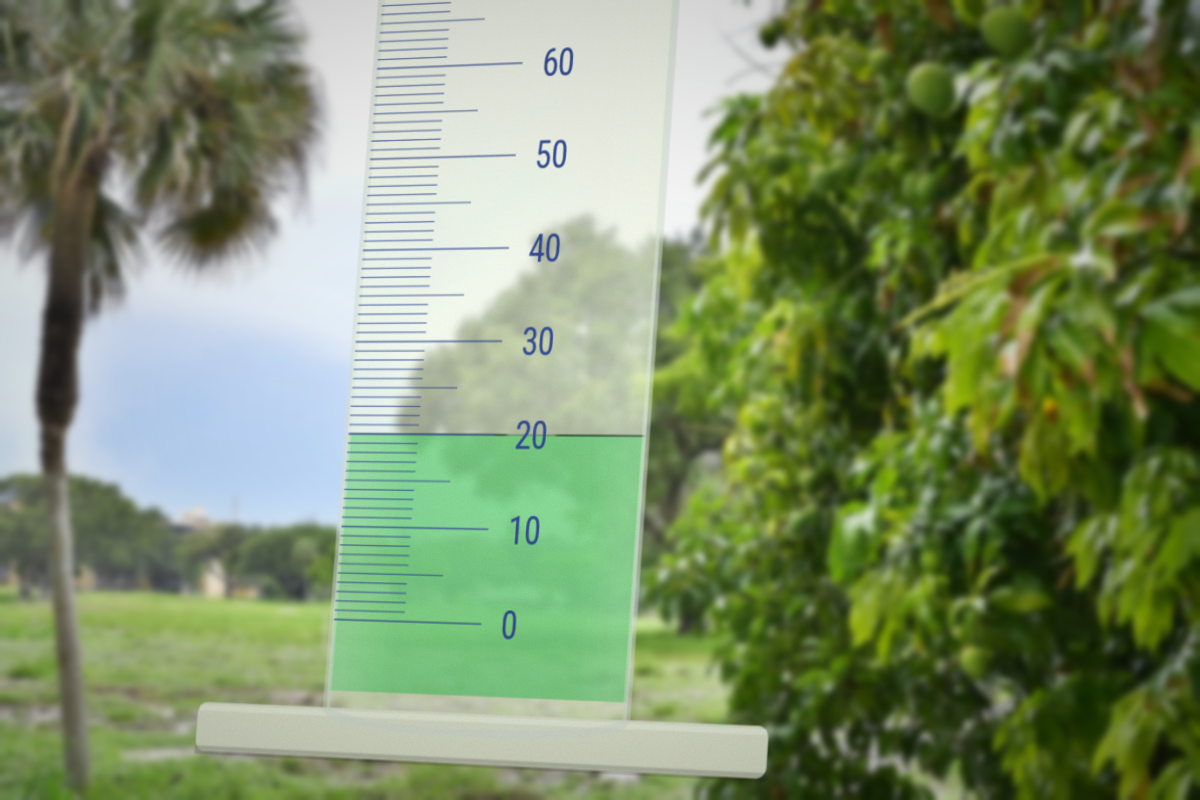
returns 20,mL
